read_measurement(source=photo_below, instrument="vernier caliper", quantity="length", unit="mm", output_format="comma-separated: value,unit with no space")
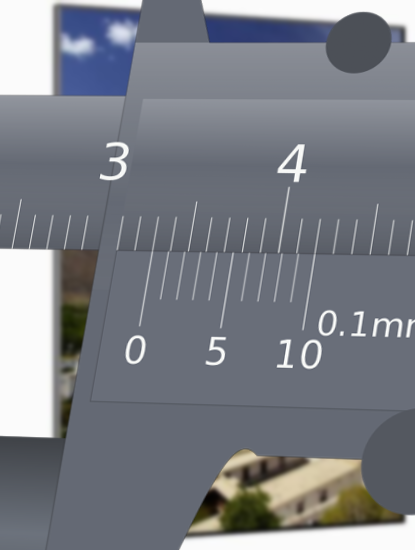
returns 33.0,mm
